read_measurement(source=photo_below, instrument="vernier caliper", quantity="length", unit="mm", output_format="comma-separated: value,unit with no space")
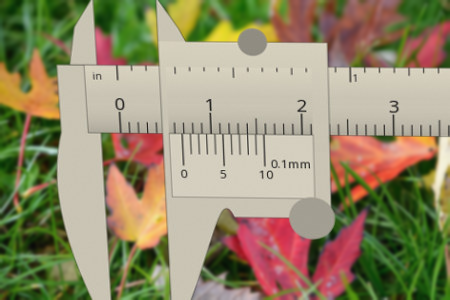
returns 6.8,mm
